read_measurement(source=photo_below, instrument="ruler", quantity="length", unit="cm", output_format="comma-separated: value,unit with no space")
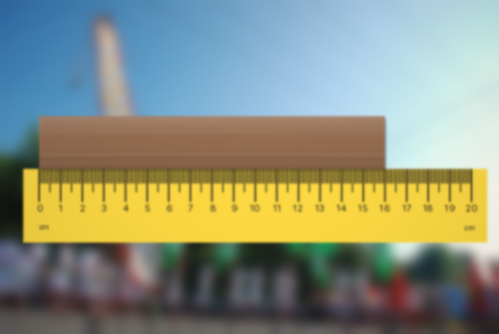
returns 16,cm
